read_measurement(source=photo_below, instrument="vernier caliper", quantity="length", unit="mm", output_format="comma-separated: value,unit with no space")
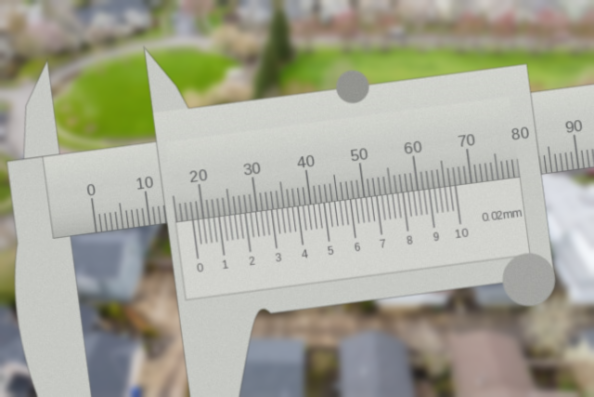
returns 18.0,mm
